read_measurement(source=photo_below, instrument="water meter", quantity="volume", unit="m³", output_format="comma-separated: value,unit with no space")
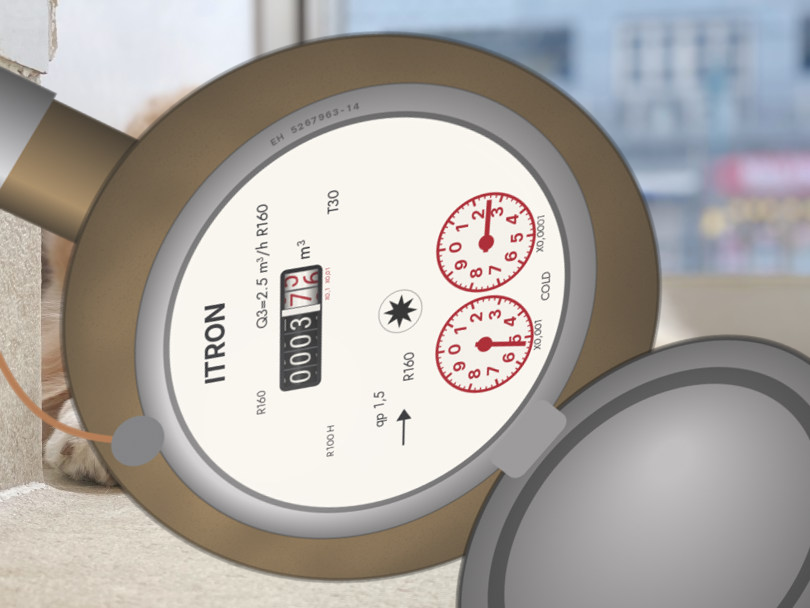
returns 3.7552,m³
